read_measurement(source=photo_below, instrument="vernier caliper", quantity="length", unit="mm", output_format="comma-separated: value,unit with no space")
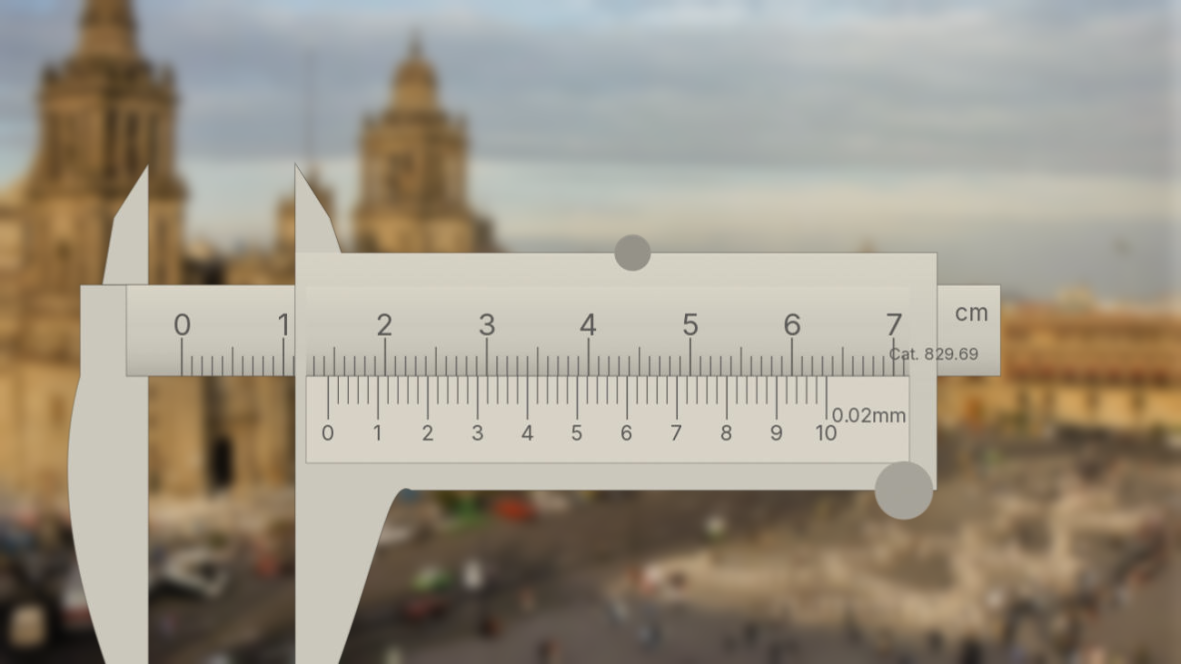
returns 14.4,mm
